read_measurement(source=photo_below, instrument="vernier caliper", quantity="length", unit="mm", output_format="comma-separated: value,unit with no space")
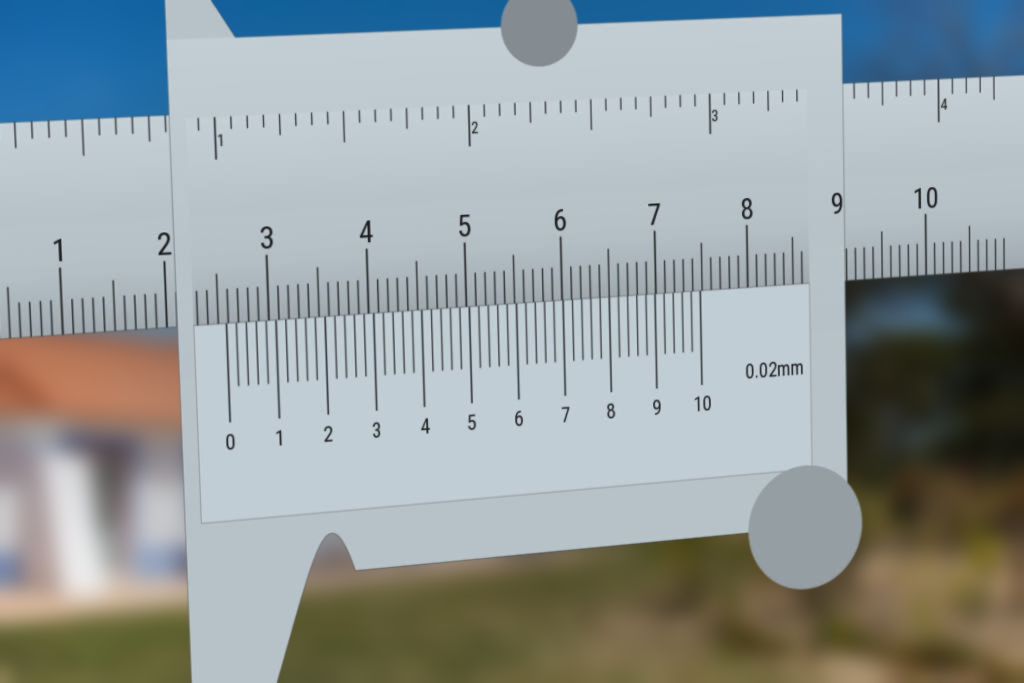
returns 25.8,mm
